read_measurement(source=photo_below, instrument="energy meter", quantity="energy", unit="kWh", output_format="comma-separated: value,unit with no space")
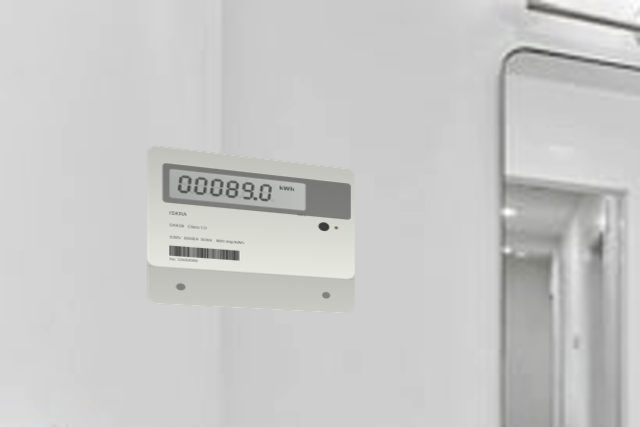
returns 89.0,kWh
